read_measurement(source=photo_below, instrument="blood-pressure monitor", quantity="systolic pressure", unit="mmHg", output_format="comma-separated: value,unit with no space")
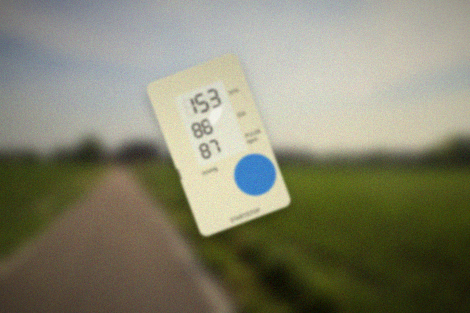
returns 153,mmHg
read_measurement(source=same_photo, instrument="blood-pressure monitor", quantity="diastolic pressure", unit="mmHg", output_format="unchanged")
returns 88,mmHg
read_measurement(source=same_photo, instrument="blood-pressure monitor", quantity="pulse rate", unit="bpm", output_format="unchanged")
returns 87,bpm
